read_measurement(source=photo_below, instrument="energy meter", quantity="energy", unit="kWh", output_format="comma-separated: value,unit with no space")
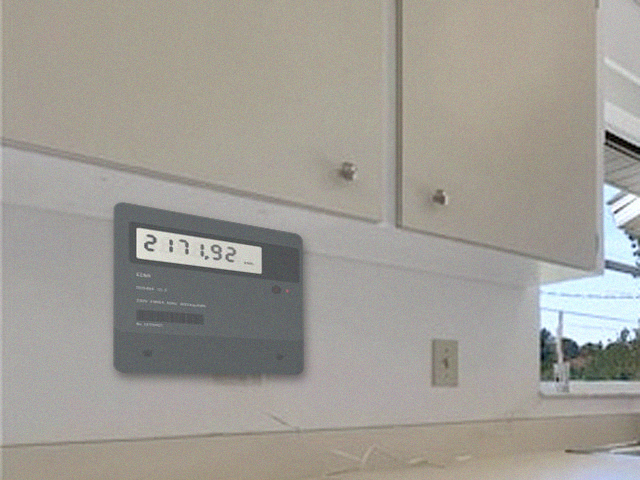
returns 2171.92,kWh
